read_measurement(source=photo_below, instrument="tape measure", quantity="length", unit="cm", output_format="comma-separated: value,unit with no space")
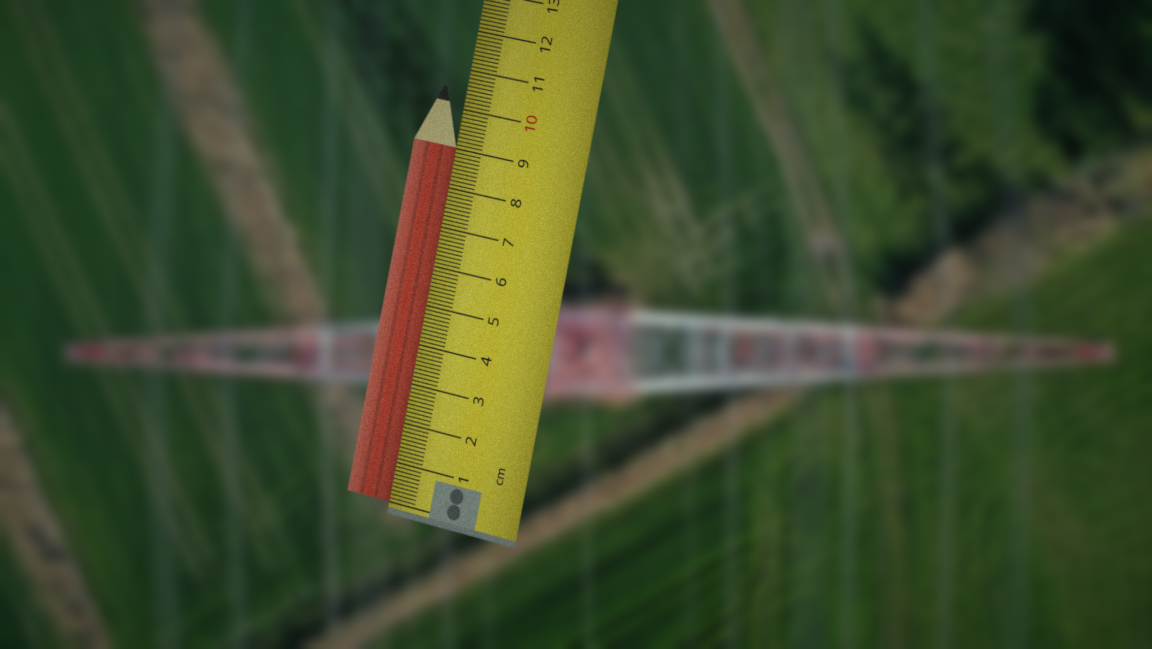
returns 10.5,cm
